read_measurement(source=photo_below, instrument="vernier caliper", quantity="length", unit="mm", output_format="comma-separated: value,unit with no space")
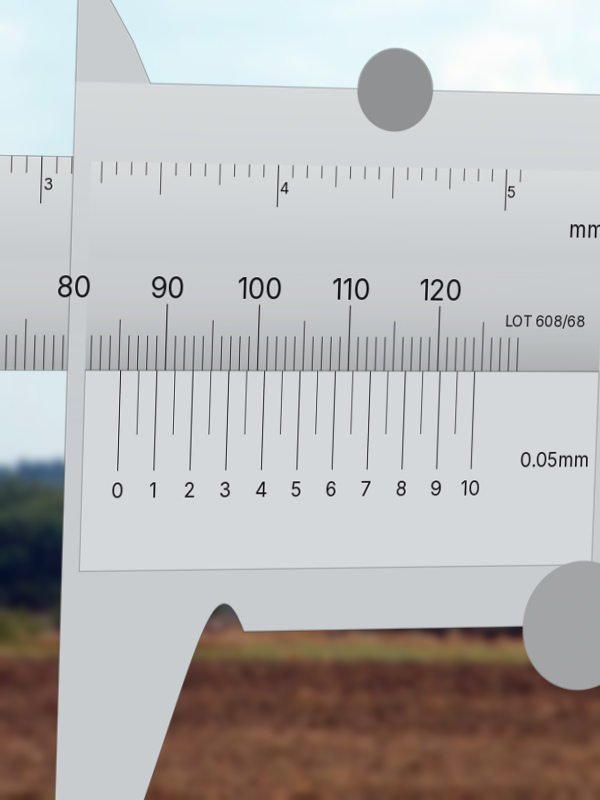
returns 85.2,mm
